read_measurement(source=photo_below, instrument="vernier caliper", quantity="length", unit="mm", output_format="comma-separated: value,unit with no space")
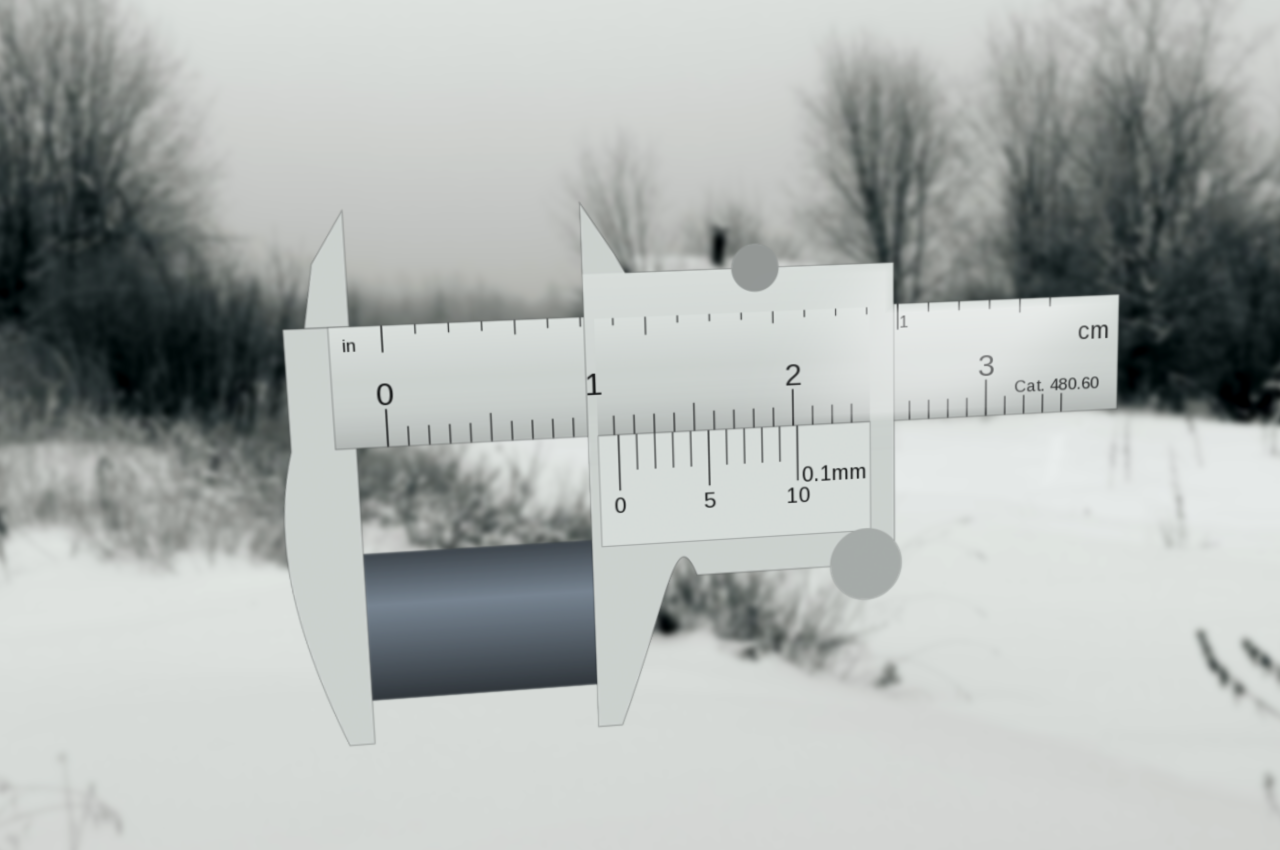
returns 11.2,mm
